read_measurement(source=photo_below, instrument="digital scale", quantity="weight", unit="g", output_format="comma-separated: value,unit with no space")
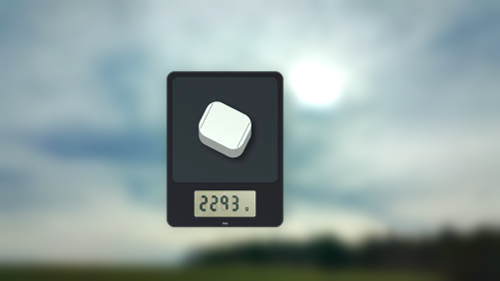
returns 2293,g
